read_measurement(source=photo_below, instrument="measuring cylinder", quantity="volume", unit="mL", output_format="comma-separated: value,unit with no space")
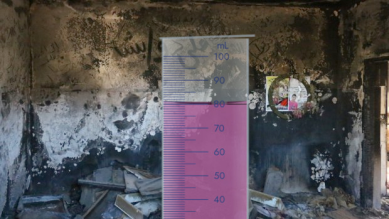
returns 80,mL
